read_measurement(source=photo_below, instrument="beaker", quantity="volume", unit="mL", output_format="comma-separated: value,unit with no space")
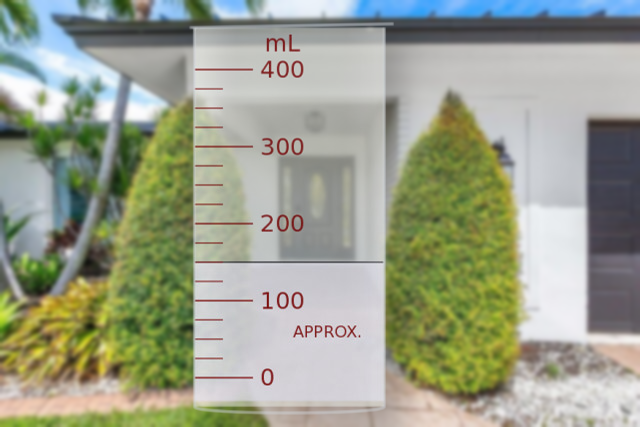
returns 150,mL
